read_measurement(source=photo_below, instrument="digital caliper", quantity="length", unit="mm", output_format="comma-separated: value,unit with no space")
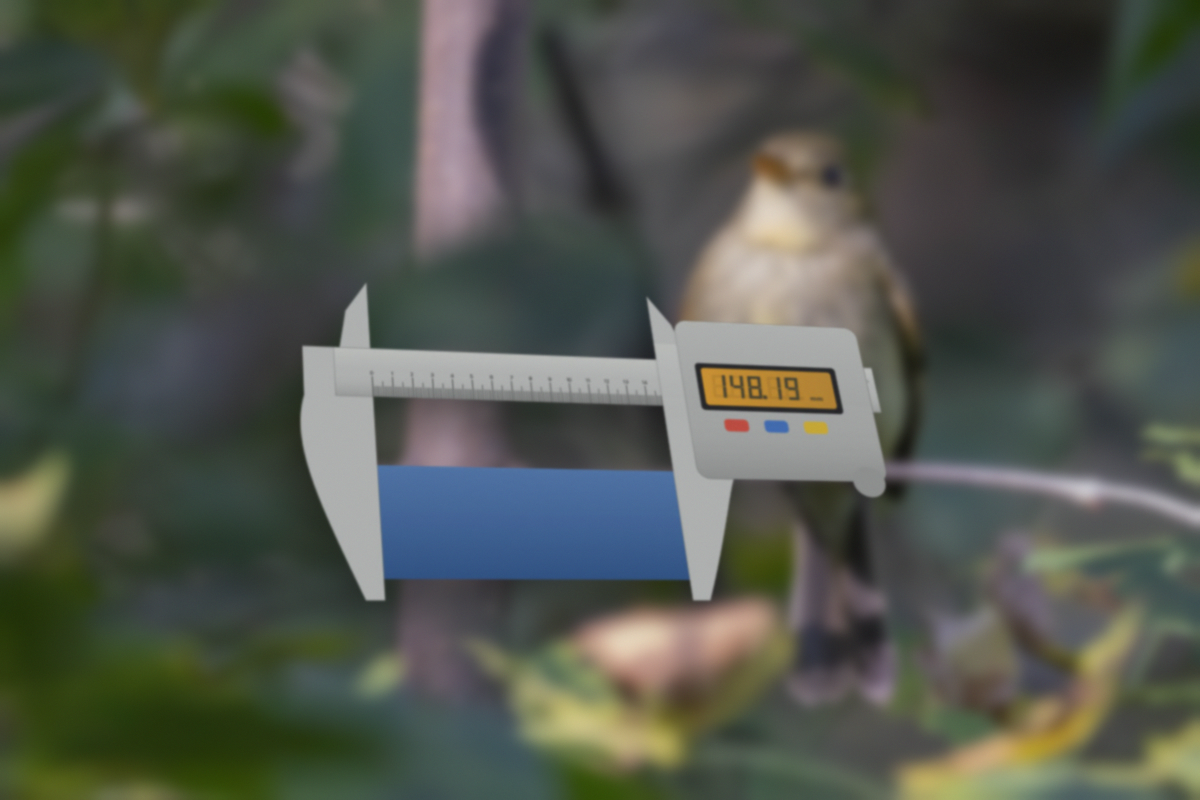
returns 148.19,mm
